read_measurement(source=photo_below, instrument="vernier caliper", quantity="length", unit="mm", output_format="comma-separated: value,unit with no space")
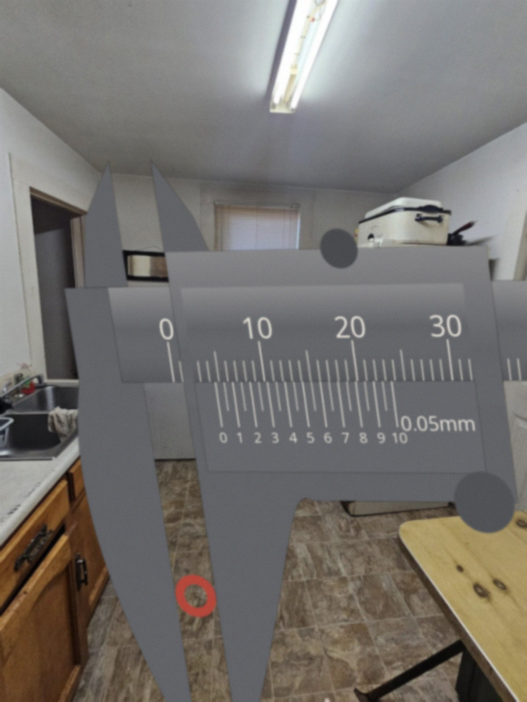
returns 4.6,mm
